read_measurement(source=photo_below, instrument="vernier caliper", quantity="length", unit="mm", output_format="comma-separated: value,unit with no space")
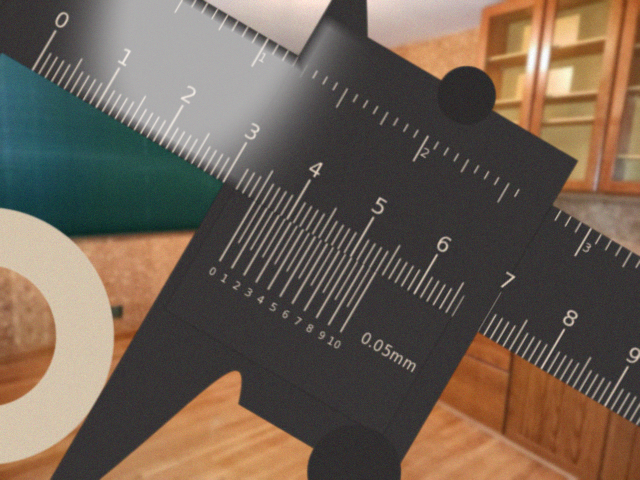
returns 35.0,mm
